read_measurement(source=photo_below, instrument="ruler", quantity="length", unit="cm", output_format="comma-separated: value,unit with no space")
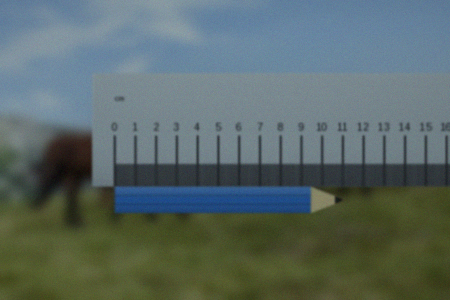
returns 11,cm
